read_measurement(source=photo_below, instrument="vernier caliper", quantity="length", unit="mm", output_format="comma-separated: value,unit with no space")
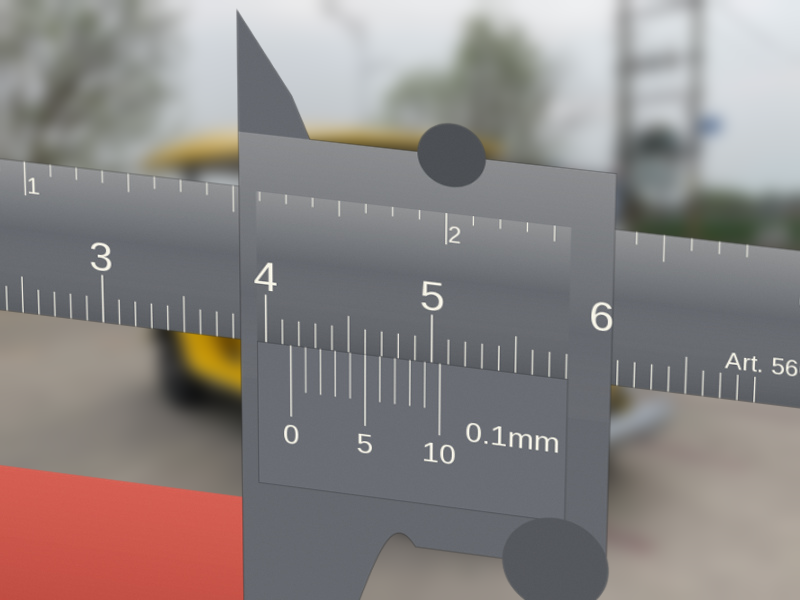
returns 41.5,mm
